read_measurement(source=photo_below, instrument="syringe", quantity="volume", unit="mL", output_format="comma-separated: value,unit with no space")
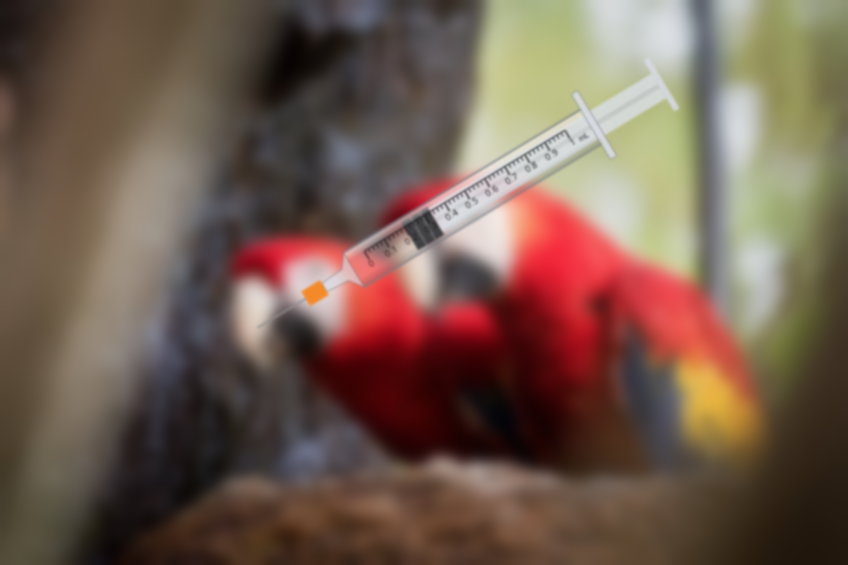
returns 0.2,mL
